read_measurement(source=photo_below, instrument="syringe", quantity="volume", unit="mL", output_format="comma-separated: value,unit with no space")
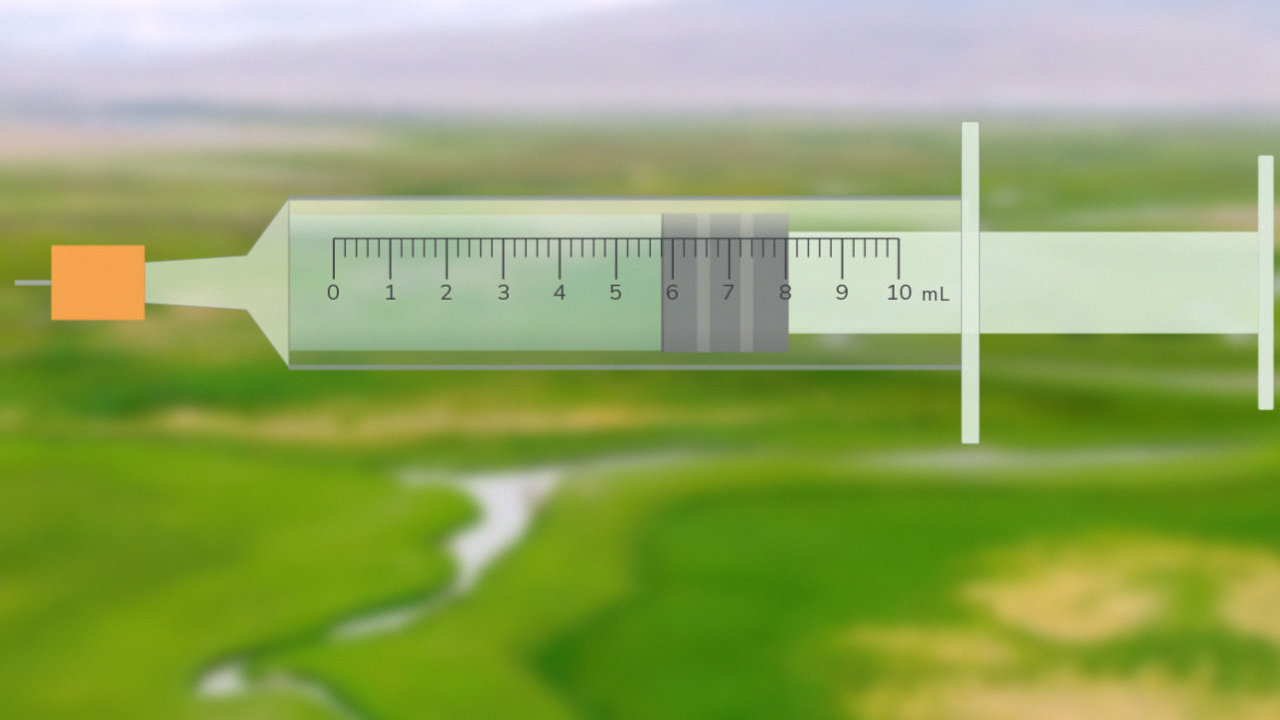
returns 5.8,mL
